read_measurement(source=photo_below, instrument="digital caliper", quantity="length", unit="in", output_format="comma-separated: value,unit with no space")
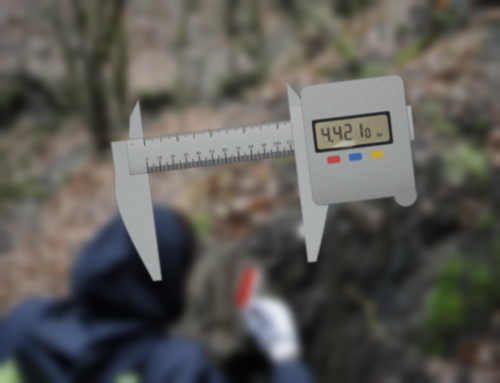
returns 4.4210,in
